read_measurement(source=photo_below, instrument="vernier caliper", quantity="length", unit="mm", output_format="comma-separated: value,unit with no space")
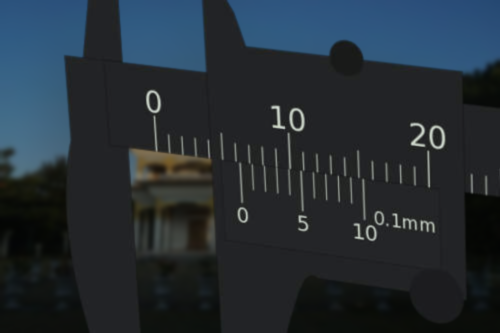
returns 6.3,mm
